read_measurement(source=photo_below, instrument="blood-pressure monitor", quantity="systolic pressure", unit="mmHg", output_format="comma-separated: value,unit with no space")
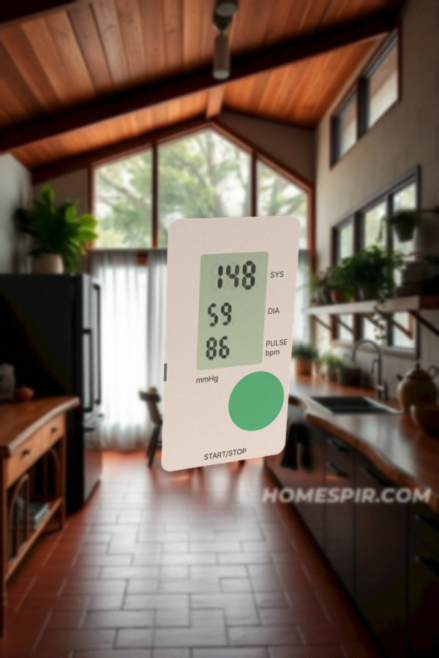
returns 148,mmHg
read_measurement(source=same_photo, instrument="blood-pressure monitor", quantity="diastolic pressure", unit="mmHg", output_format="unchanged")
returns 59,mmHg
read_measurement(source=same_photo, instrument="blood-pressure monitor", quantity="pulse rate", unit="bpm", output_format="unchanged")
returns 86,bpm
